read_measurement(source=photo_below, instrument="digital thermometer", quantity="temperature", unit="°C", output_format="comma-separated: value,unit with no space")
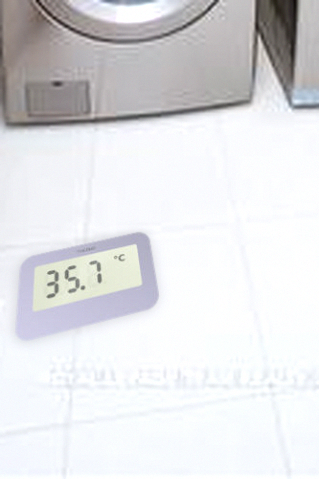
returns 35.7,°C
